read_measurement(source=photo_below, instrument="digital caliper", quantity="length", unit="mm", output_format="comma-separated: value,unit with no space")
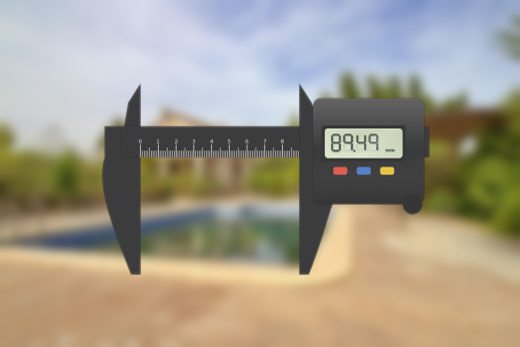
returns 89.49,mm
